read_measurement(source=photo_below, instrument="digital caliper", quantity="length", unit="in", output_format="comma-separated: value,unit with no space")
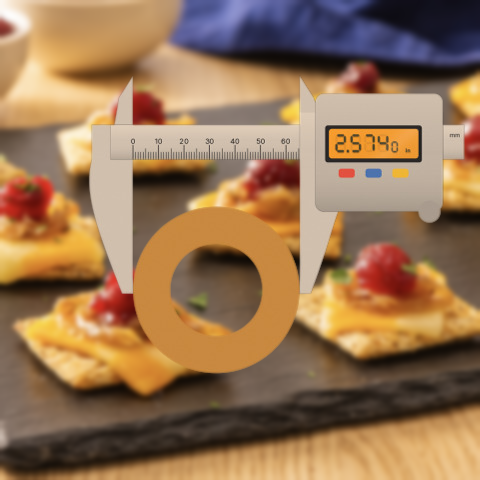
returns 2.5740,in
